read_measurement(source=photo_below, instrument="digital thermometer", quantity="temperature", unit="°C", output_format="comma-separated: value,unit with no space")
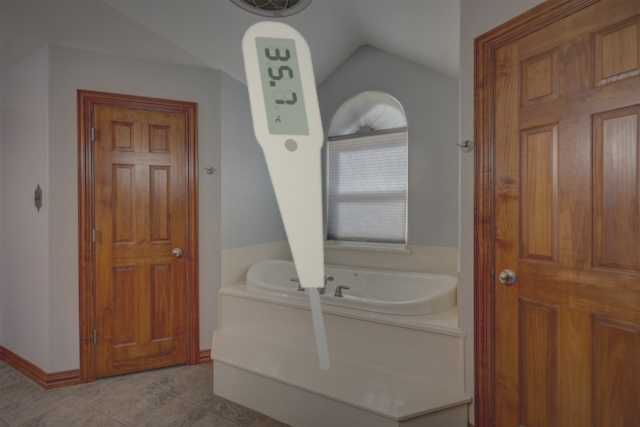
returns 35.7,°C
